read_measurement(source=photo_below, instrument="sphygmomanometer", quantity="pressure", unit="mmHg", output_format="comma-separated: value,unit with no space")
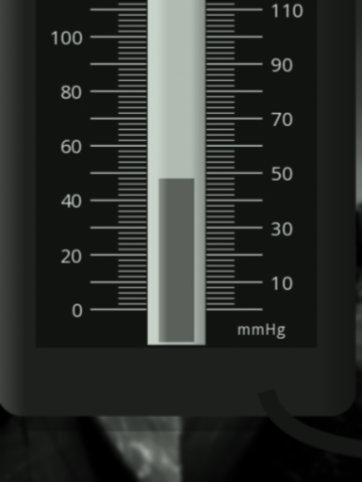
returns 48,mmHg
